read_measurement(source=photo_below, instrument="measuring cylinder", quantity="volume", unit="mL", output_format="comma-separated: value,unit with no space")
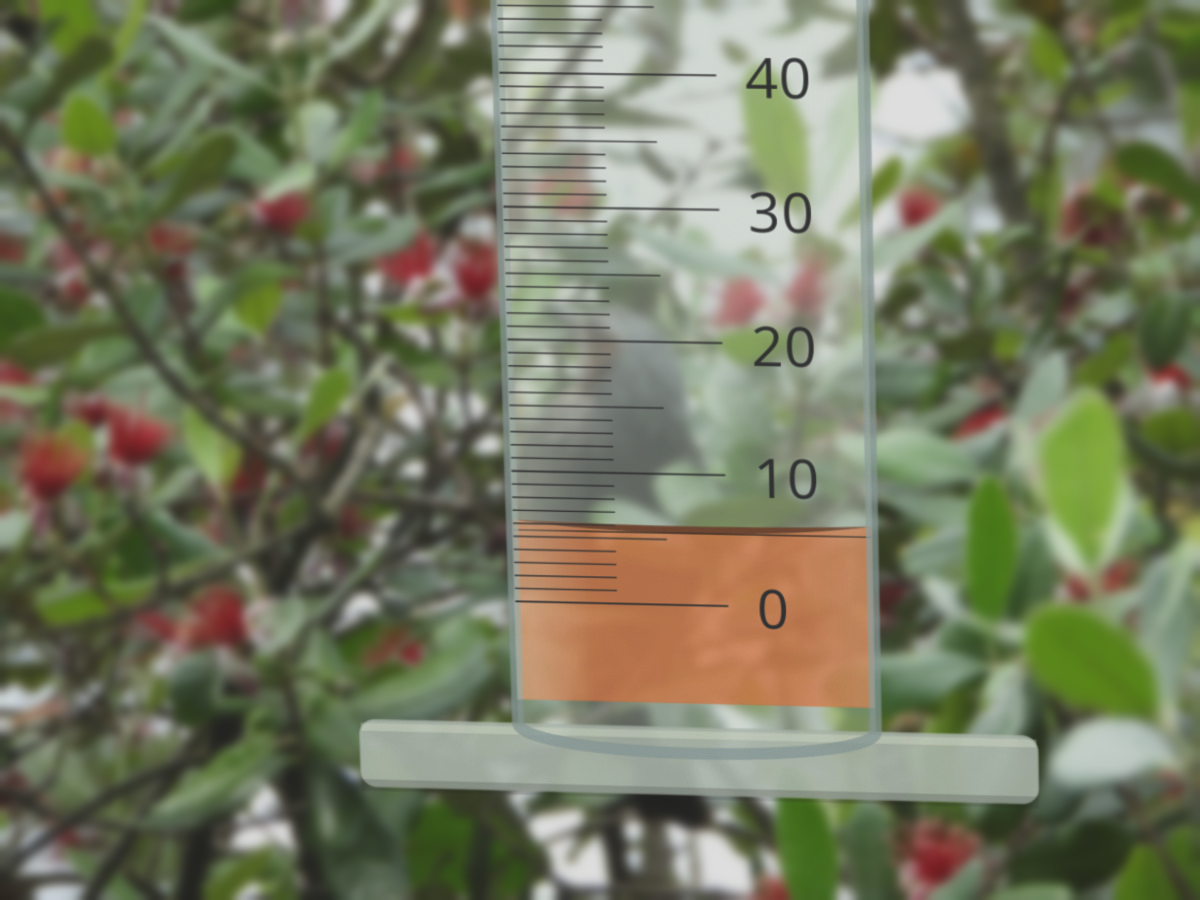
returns 5.5,mL
